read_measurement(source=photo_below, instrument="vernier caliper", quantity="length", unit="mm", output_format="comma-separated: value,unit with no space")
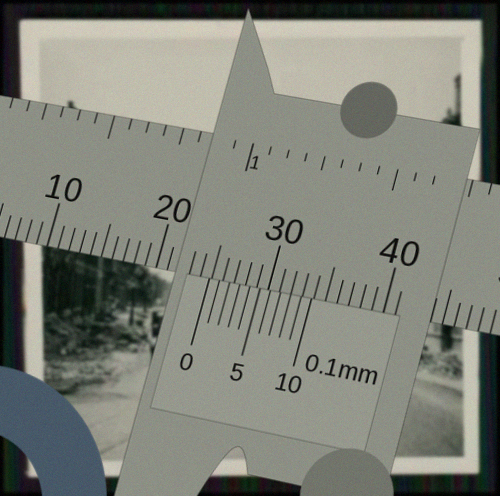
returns 24.8,mm
